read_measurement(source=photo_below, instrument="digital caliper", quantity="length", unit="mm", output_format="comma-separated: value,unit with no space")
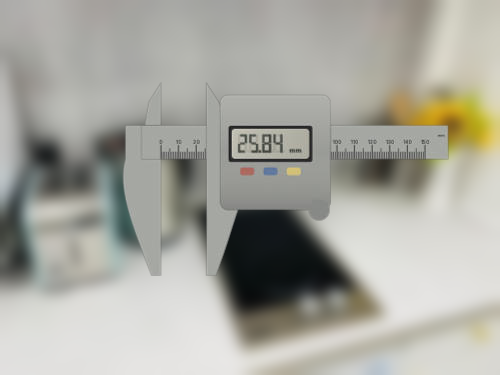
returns 25.84,mm
